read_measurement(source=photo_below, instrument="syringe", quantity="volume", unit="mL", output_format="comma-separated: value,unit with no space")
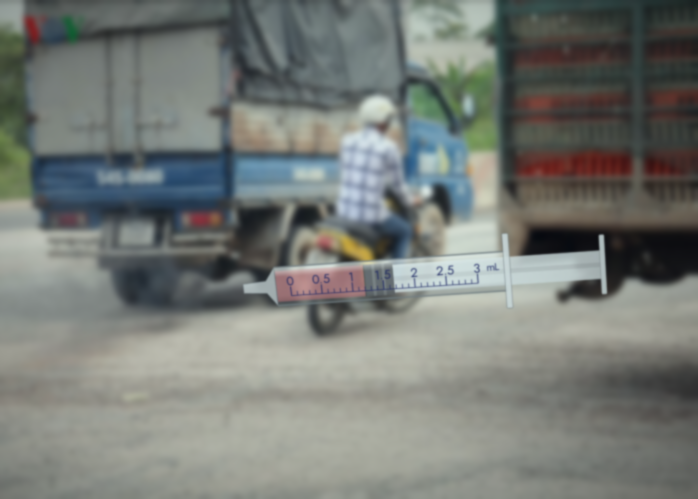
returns 1.2,mL
